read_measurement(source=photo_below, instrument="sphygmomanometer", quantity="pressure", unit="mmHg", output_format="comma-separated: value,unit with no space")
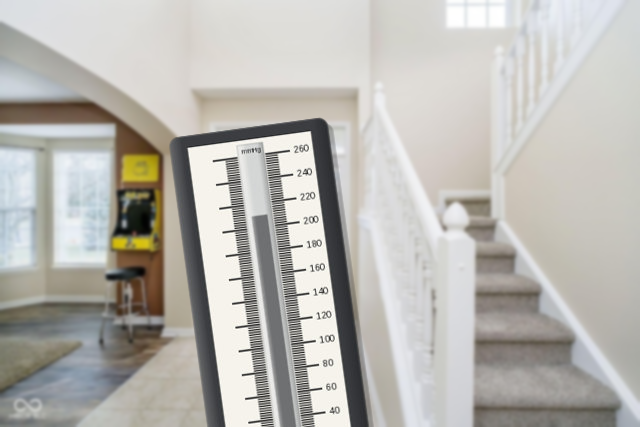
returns 210,mmHg
